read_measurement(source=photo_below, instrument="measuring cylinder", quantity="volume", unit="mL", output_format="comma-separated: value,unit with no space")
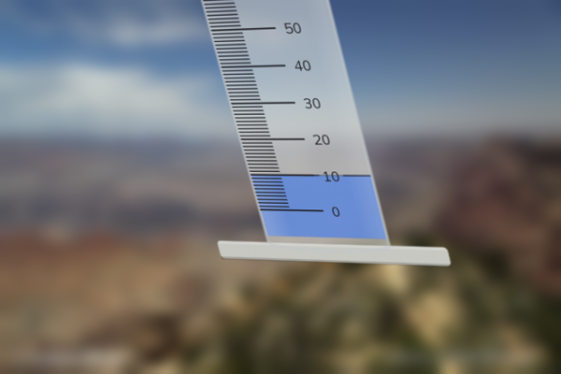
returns 10,mL
